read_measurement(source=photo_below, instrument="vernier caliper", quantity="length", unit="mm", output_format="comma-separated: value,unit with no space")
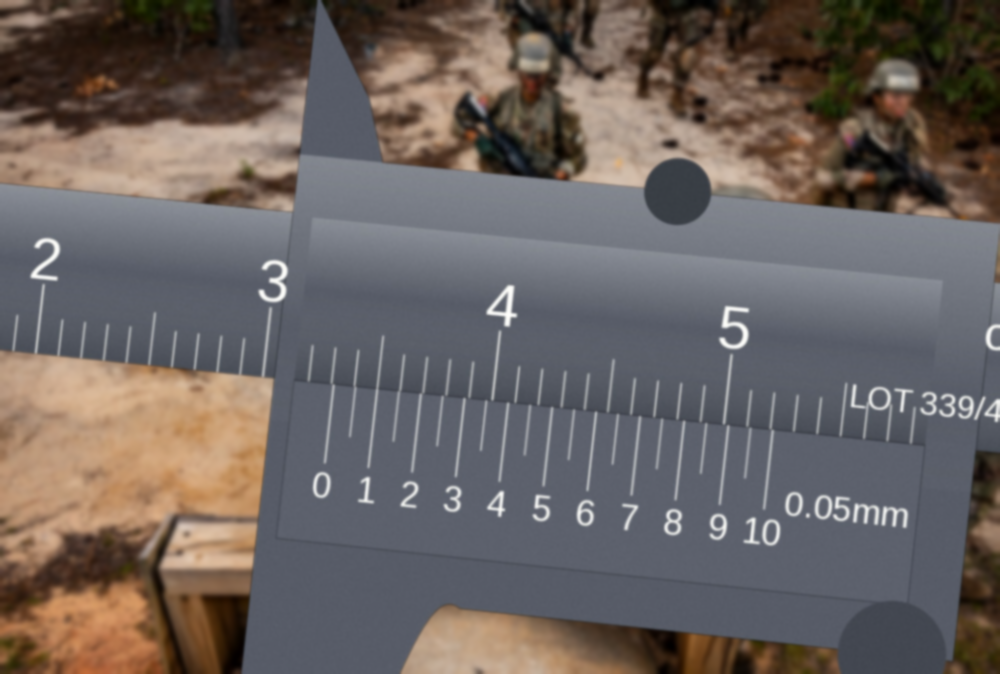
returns 33.1,mm
